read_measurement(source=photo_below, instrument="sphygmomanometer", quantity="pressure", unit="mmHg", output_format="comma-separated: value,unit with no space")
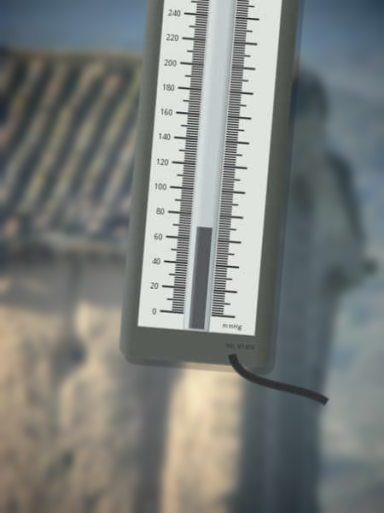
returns 70,mmHg
